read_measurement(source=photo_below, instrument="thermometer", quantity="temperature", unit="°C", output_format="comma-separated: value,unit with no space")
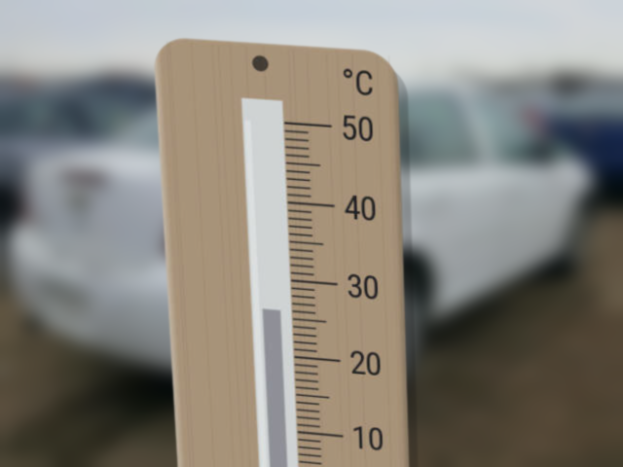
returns 26,°C
